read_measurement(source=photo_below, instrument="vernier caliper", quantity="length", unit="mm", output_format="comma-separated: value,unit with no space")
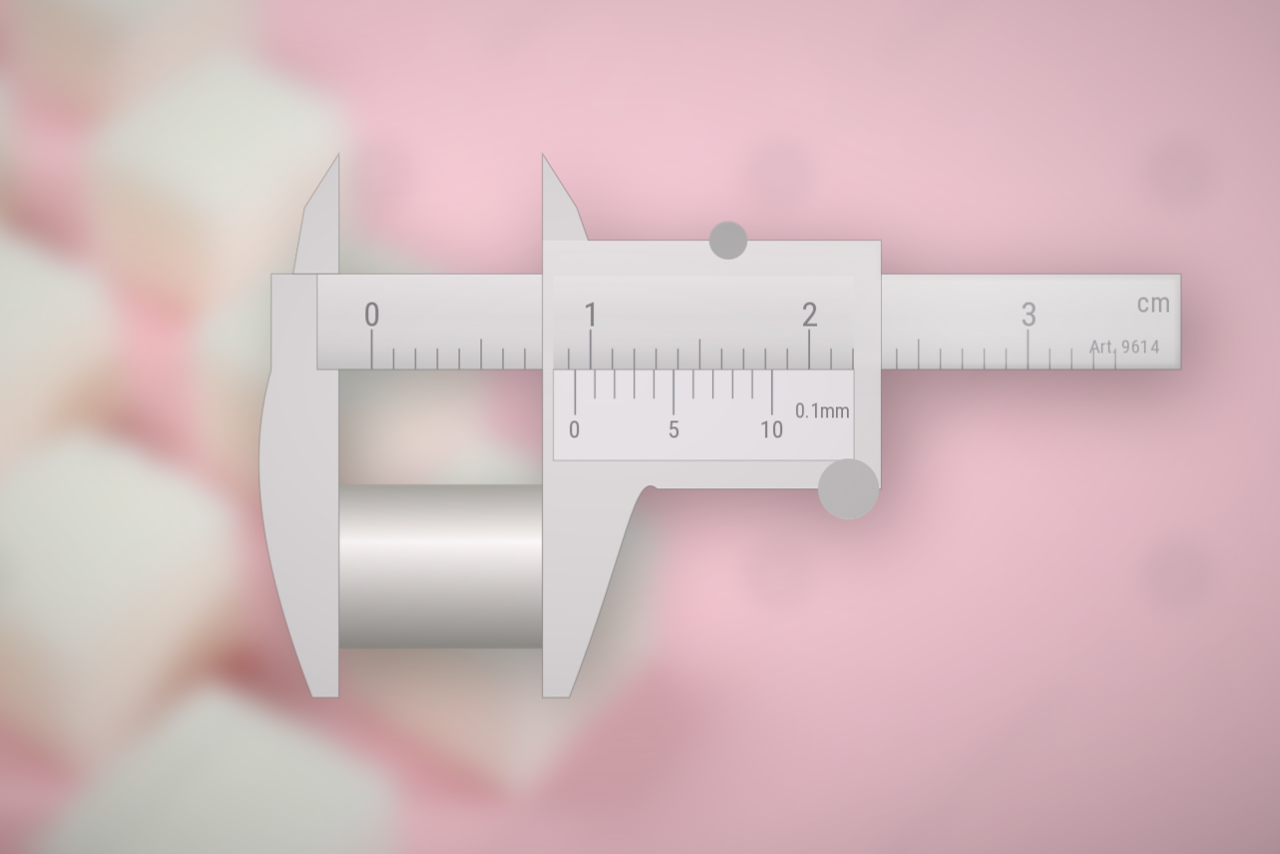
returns 9.3,mm
